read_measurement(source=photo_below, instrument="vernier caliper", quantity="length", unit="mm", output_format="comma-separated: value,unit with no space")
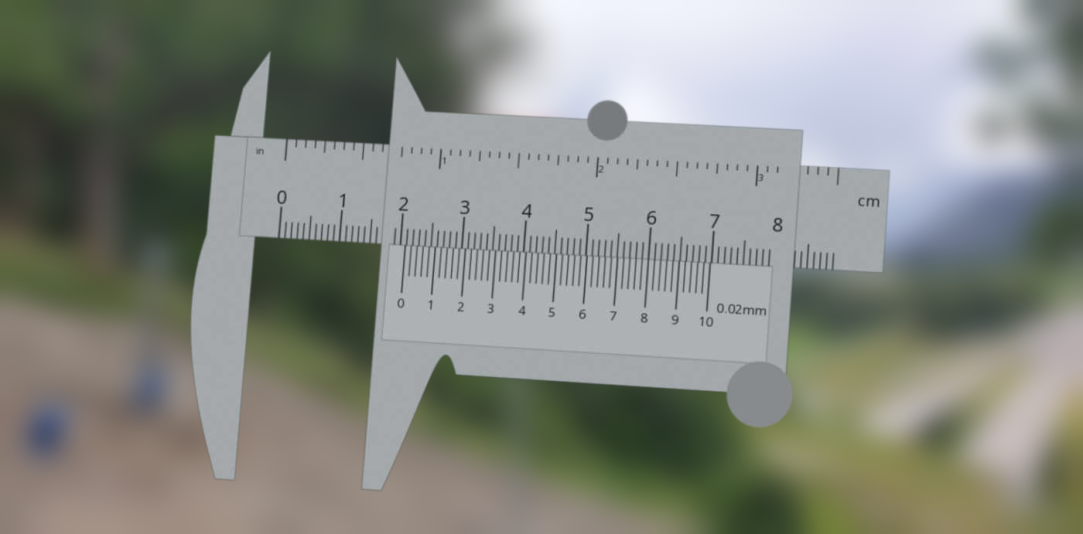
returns 20.8,mm
